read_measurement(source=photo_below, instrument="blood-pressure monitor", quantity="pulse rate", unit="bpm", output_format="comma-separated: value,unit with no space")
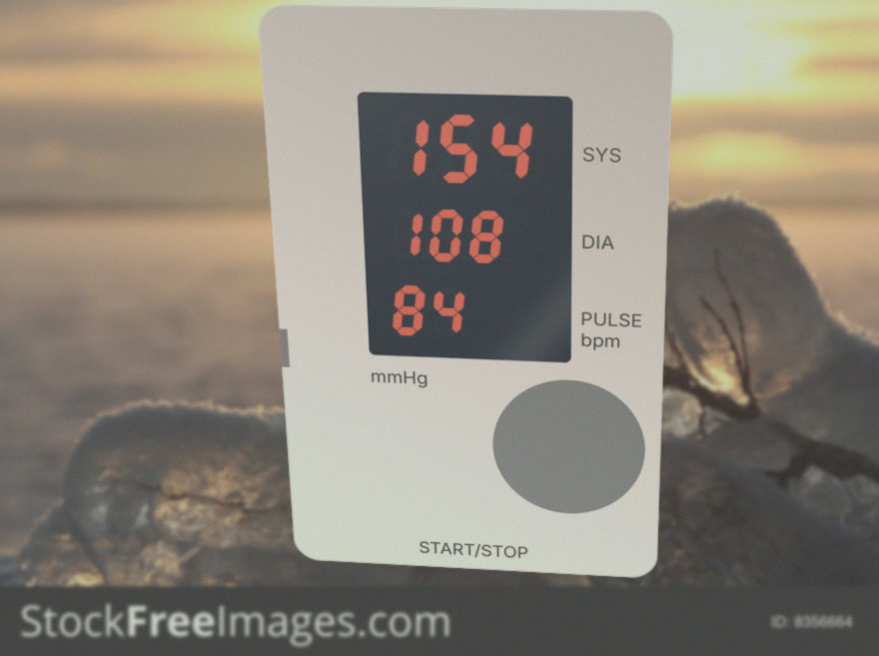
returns 84,bpm
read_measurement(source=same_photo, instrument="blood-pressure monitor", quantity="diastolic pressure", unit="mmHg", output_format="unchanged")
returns 108,mmHg
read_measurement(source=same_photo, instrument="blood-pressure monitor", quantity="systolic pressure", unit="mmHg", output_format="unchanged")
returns 154,mmHg
